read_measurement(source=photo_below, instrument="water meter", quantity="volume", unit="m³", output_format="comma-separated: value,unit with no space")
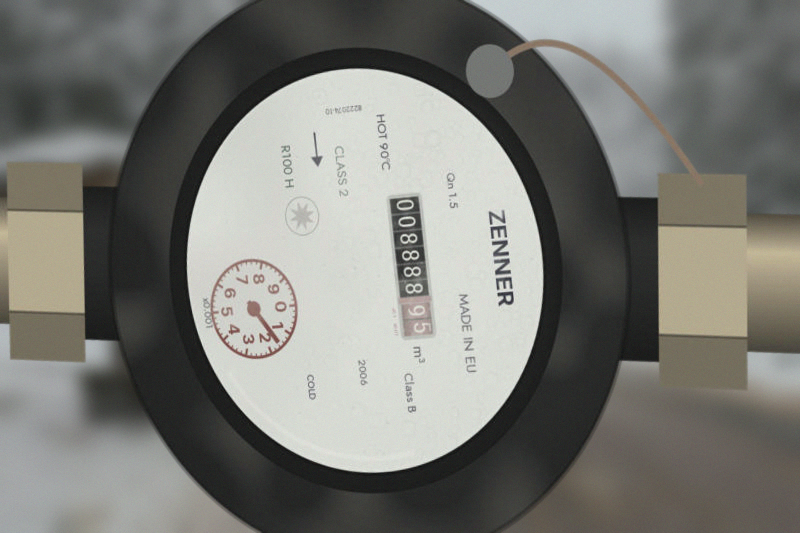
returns 8888.951,m³
